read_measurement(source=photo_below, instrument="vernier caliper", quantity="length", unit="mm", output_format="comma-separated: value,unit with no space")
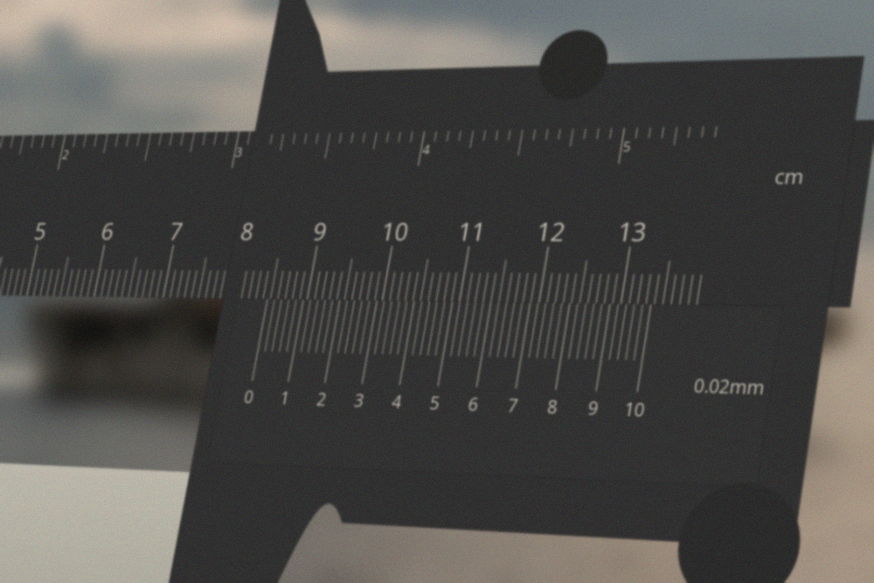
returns 84.6,mm
